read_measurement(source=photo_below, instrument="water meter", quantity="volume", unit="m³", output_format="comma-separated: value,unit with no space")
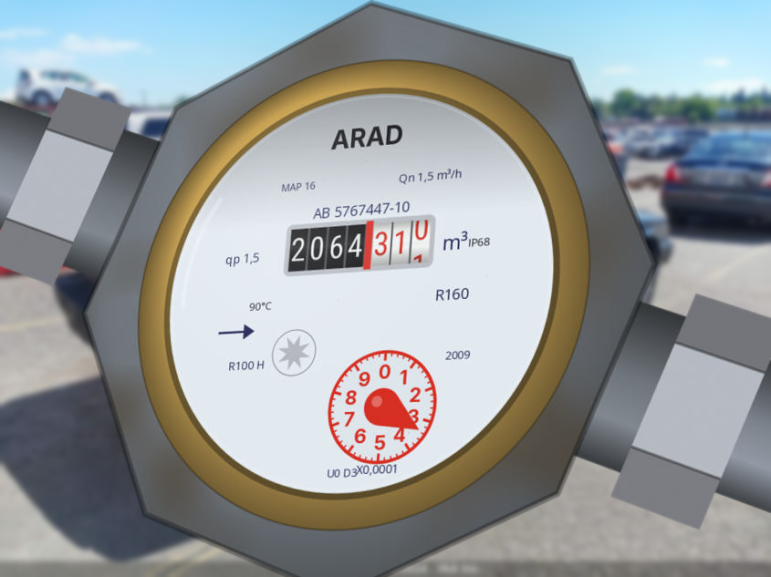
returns 2064.3103,m³
